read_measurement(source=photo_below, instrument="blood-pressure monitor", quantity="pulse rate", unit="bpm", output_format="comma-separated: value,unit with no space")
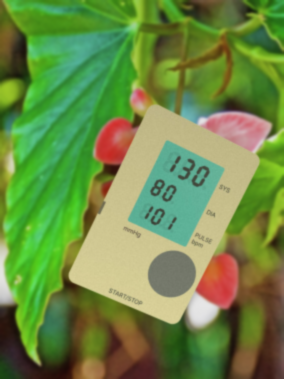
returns 101,bpm
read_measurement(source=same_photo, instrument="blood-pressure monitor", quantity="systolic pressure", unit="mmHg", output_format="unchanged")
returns 130,mmHg
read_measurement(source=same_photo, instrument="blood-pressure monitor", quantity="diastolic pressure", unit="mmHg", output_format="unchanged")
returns 80,mmHg
